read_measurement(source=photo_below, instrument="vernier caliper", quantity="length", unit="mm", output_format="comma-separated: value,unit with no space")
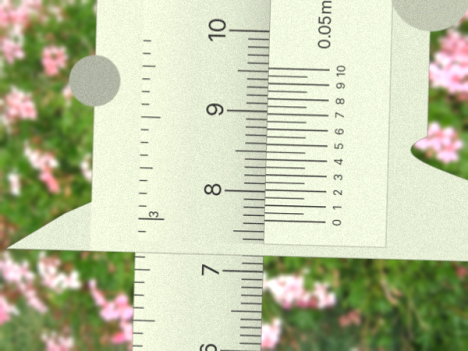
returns 76.4,mm
